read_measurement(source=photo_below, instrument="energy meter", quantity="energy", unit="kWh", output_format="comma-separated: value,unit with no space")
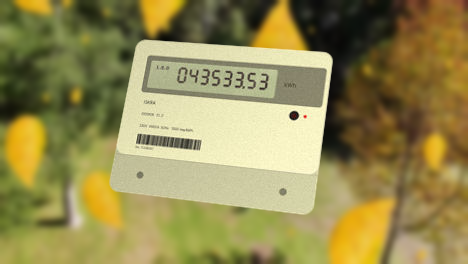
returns 43533.53,kWh
